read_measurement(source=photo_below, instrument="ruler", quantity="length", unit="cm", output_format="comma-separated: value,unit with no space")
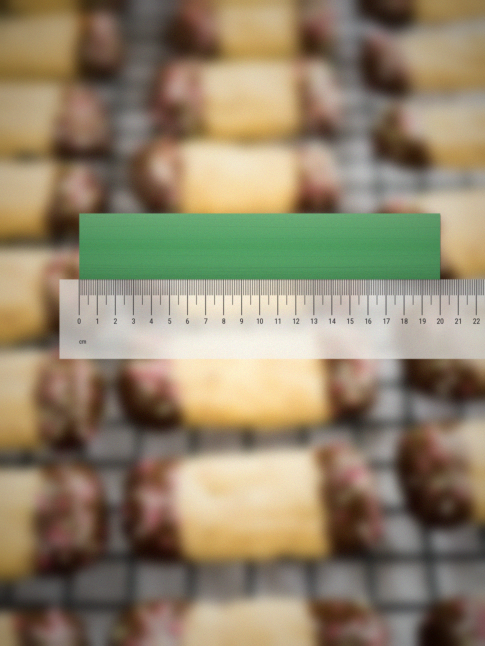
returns 20,cm
